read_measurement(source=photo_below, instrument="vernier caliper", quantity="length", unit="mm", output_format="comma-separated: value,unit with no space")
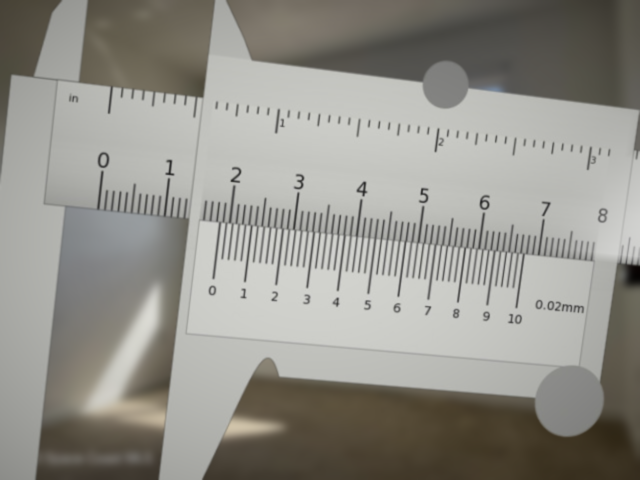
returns 18.5,mm
